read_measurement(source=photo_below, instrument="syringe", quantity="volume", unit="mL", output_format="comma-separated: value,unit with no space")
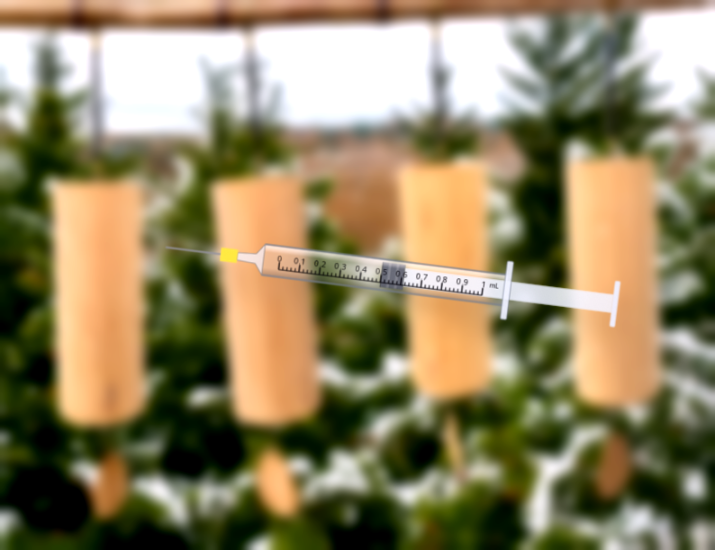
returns 0.5,mL
